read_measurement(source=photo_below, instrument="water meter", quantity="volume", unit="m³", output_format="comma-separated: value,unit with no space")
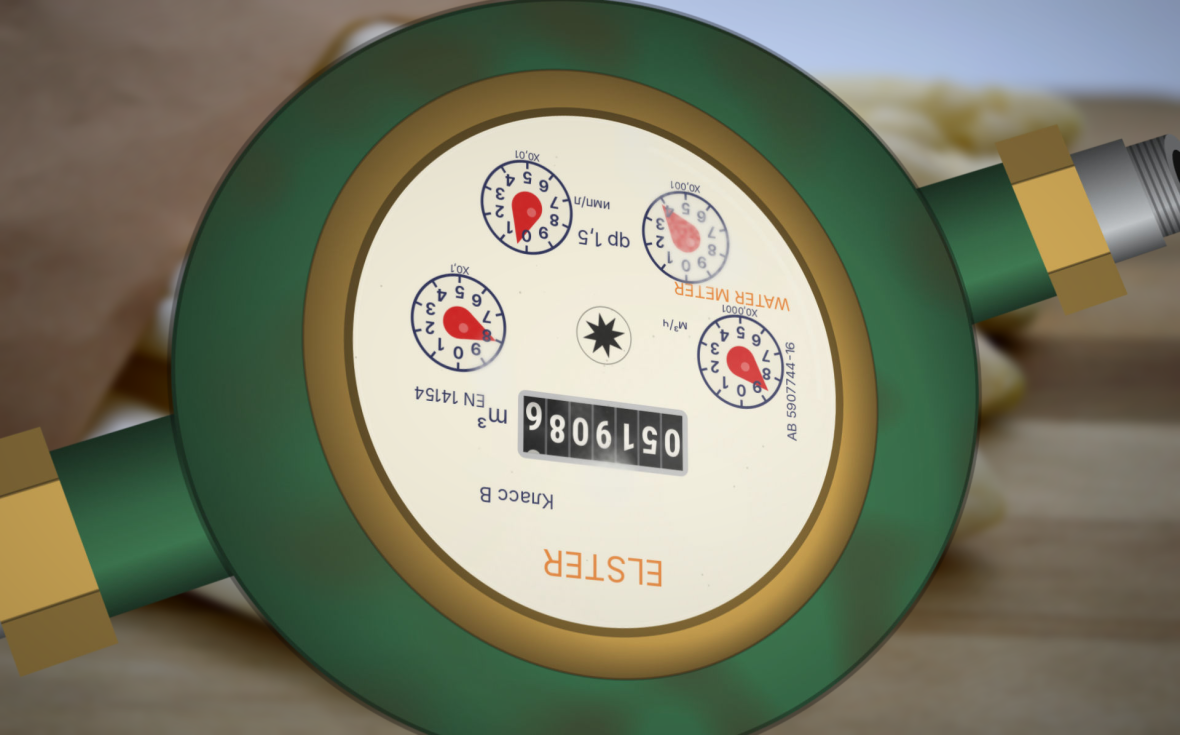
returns 519085.8038,m³
